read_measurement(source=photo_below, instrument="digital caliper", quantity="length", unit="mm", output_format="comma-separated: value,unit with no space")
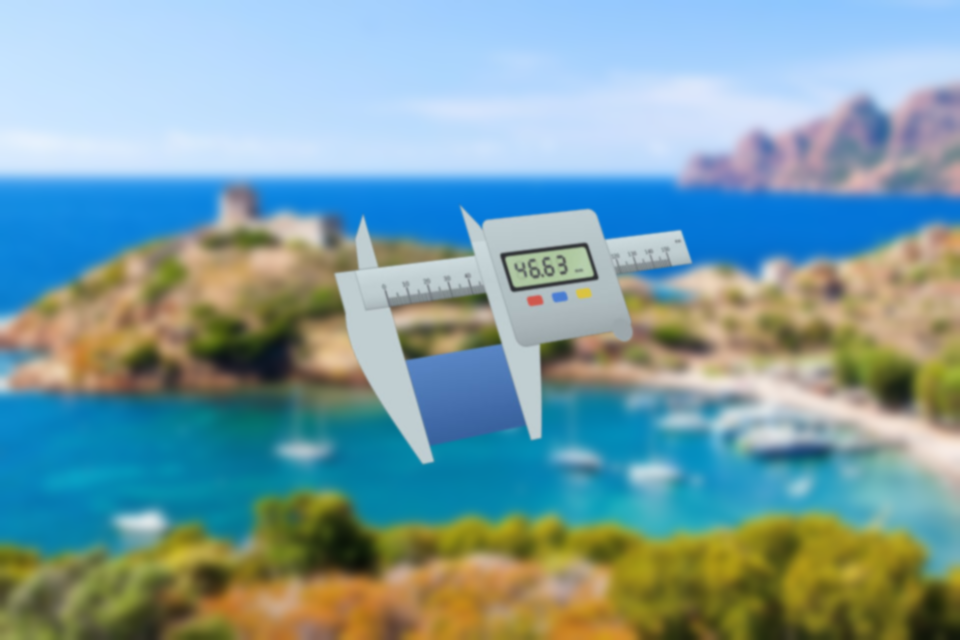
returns 46.63,mm
